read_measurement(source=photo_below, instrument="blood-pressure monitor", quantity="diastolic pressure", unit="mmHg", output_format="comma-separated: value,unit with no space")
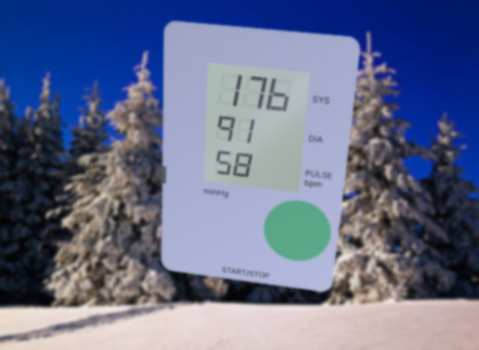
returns 91,mmHg
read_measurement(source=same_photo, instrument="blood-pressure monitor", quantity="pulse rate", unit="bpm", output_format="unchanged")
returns 58,bpm
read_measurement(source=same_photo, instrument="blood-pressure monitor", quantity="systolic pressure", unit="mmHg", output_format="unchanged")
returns 176,mmHg
